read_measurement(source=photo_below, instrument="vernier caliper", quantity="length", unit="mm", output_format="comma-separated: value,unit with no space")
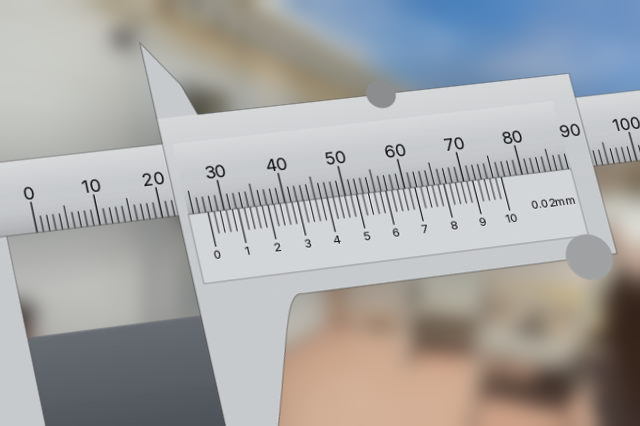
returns 27.4,mm
